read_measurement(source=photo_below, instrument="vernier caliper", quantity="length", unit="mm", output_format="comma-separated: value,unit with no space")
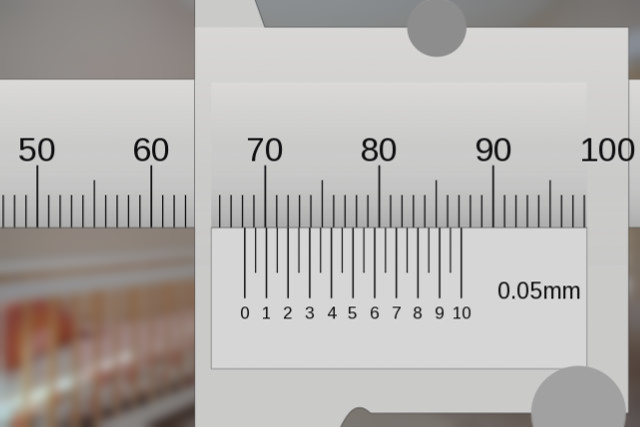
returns 68.2,mm
